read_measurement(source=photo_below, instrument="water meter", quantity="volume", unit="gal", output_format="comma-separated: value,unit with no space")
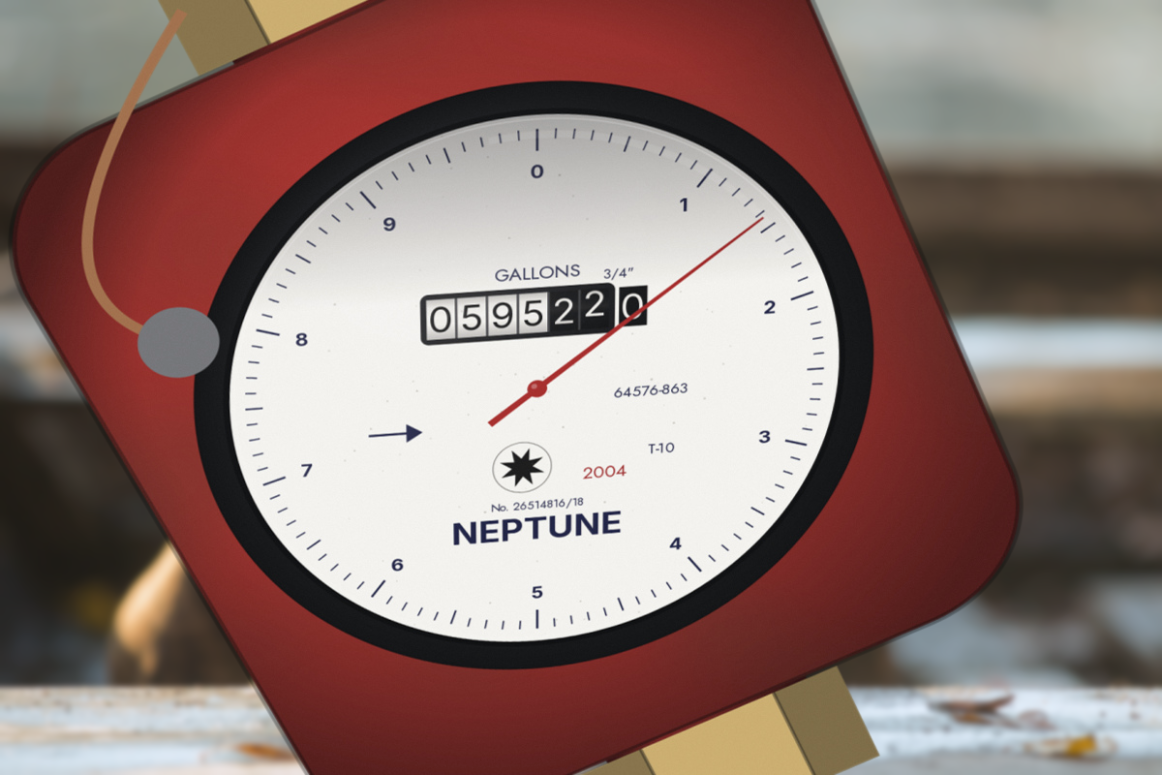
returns 595221.4,gal
